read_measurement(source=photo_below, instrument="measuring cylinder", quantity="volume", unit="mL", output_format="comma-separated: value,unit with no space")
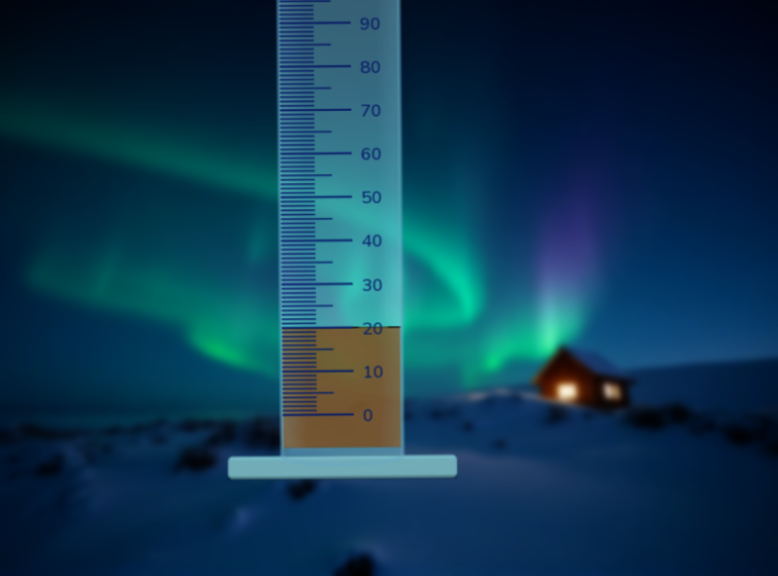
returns 20,mL
